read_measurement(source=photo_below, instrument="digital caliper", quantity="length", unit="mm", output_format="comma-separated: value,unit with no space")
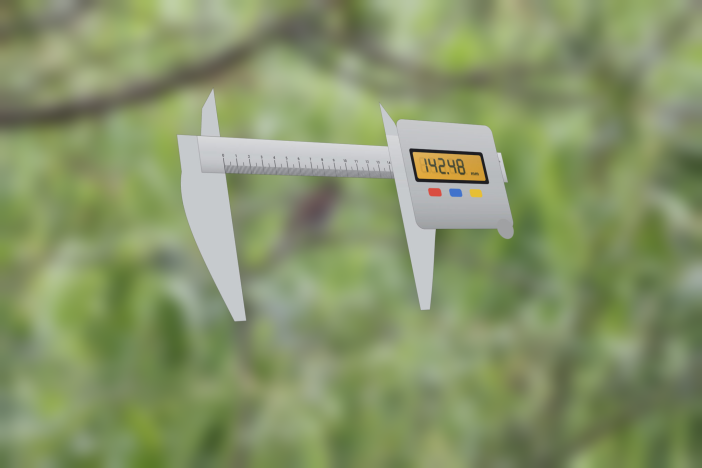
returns 142.48,mm
